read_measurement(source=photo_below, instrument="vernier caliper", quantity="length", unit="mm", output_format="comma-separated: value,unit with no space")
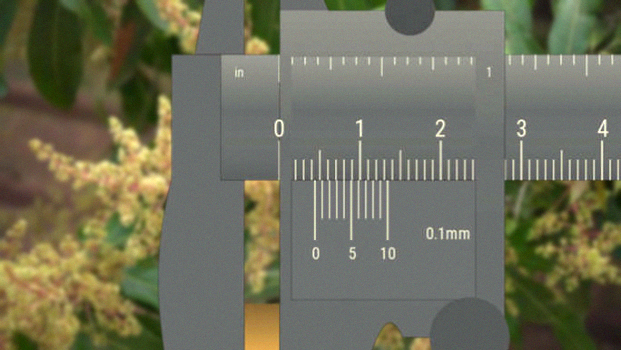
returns 4.4,mm
